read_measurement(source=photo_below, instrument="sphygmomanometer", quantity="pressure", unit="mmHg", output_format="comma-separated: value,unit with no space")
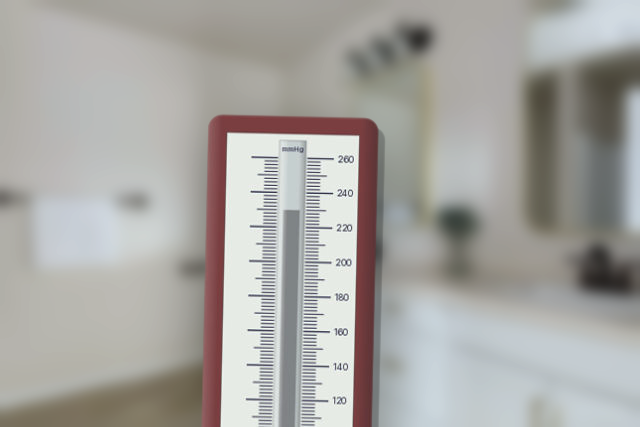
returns 230,mmHg
